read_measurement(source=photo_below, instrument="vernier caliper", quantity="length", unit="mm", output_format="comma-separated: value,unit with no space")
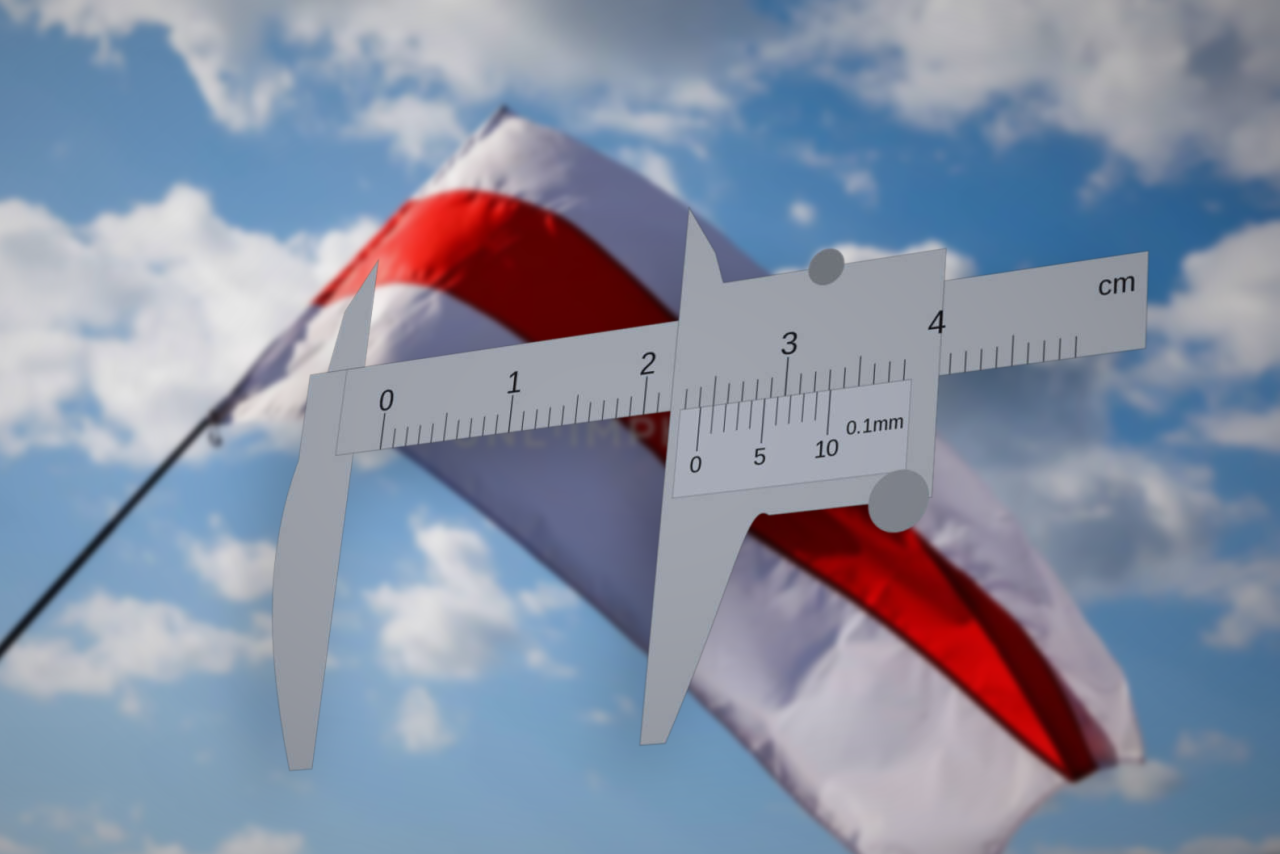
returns 24.1,mm
